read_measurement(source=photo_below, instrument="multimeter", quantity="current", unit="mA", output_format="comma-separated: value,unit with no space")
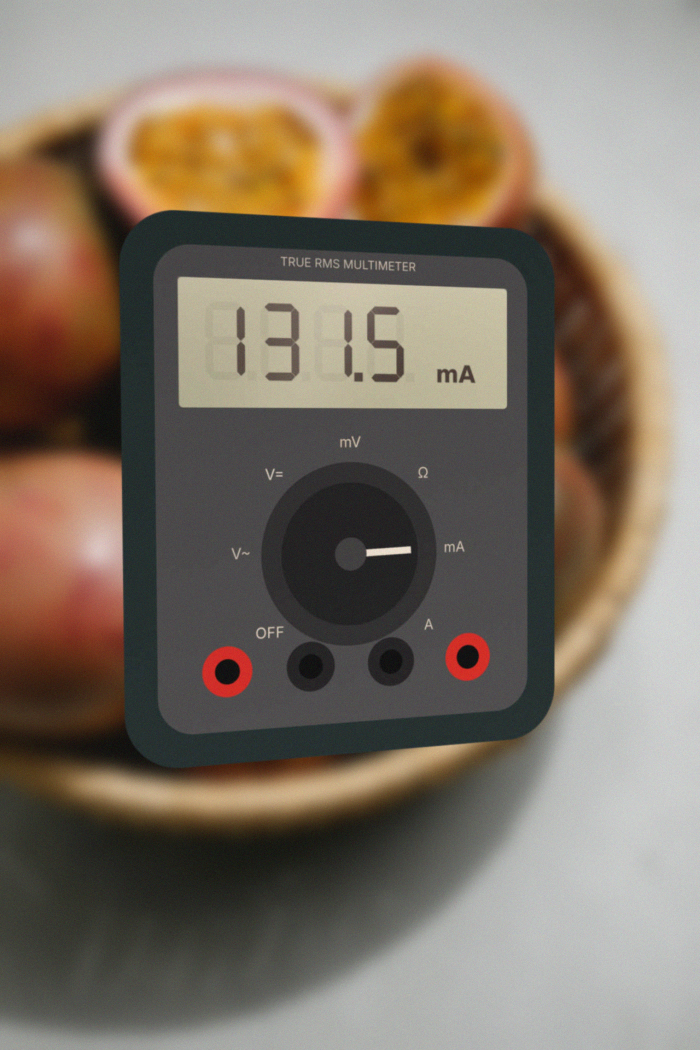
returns 131.5,mA
